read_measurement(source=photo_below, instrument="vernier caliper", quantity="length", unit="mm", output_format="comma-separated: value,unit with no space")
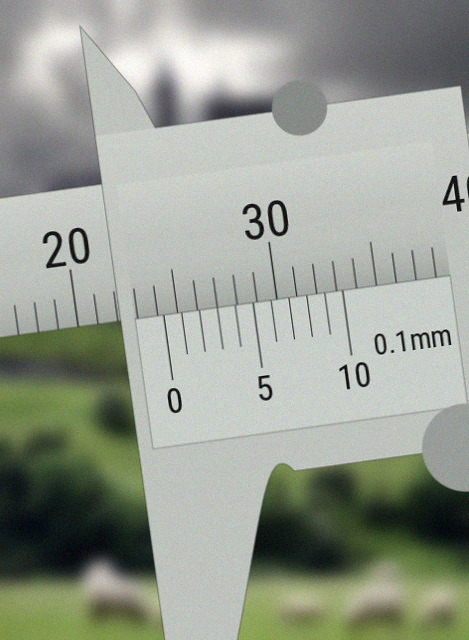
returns 24.3,mm
